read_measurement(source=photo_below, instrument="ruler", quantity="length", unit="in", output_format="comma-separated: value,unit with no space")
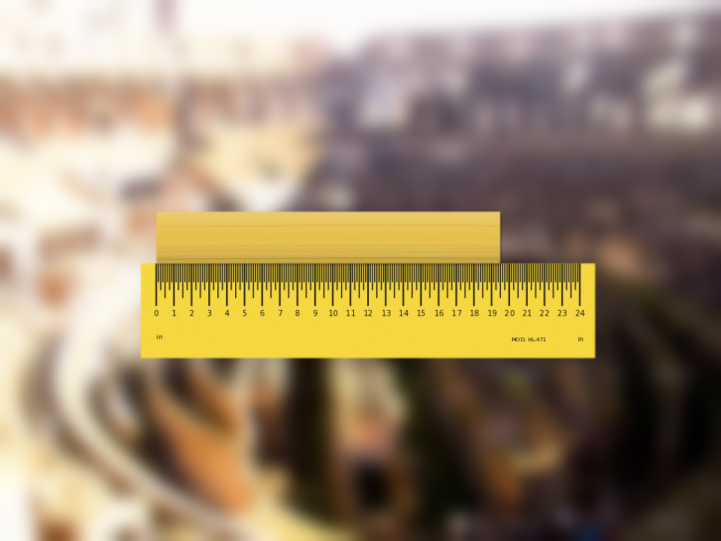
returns 19.5,in
